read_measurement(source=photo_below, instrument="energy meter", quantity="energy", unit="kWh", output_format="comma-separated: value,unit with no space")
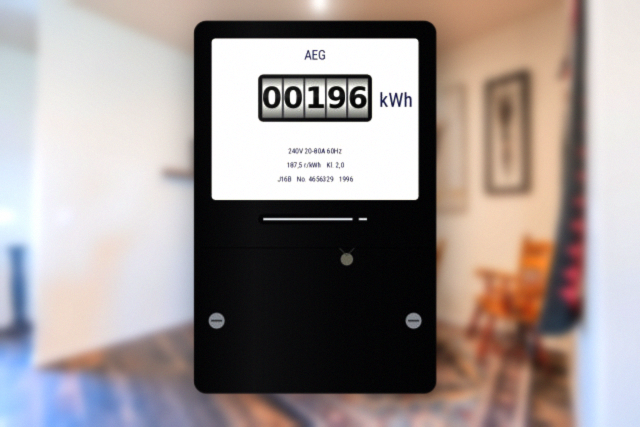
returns 196,kWh
